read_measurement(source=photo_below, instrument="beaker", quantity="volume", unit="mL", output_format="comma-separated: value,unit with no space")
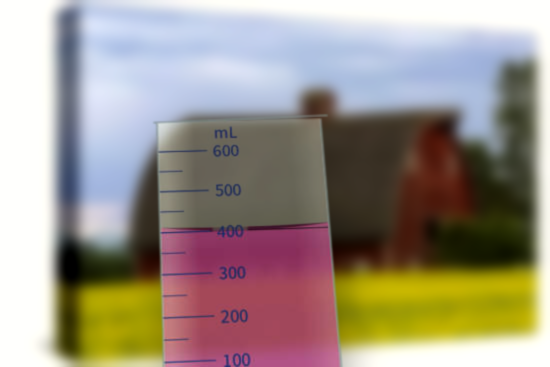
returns 400,mL
